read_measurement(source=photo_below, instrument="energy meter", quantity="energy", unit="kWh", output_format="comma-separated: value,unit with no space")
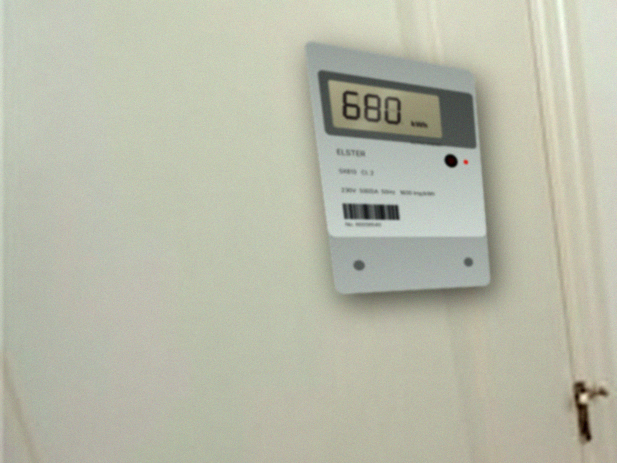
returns 680,kWh
